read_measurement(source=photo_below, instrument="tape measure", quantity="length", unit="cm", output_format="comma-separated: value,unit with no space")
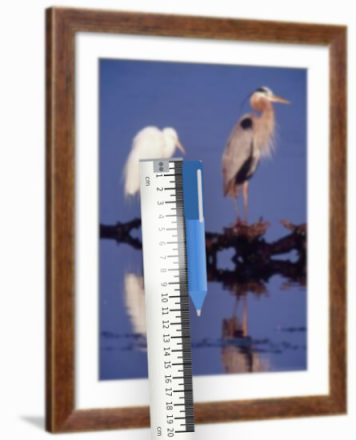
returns 11.5,cm
